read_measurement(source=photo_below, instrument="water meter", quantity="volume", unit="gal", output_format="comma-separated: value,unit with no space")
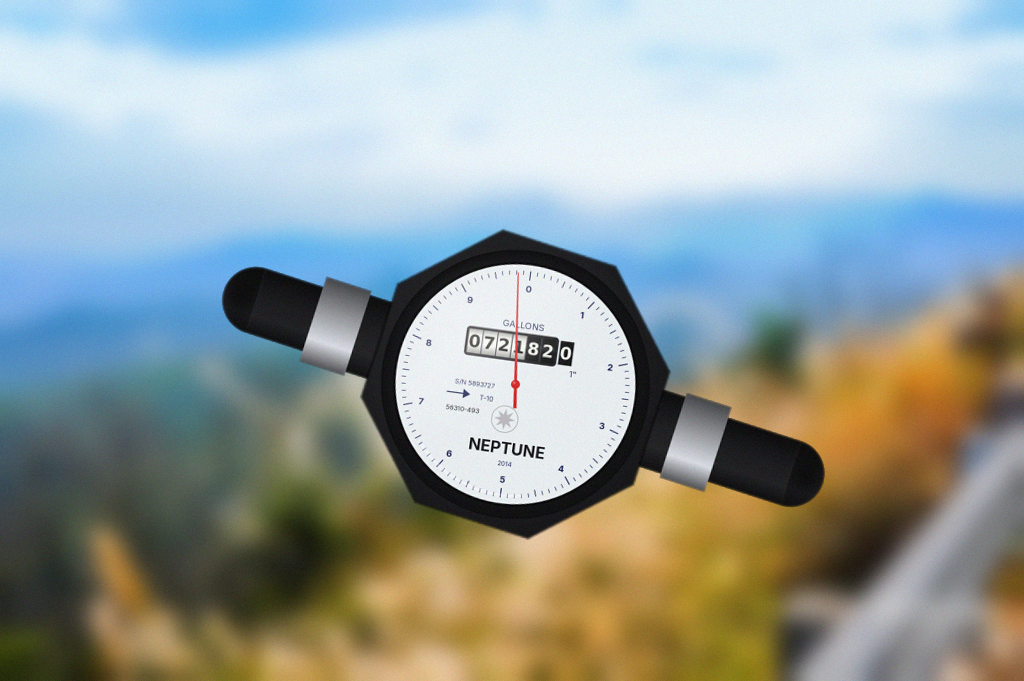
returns 721819.8,gal
